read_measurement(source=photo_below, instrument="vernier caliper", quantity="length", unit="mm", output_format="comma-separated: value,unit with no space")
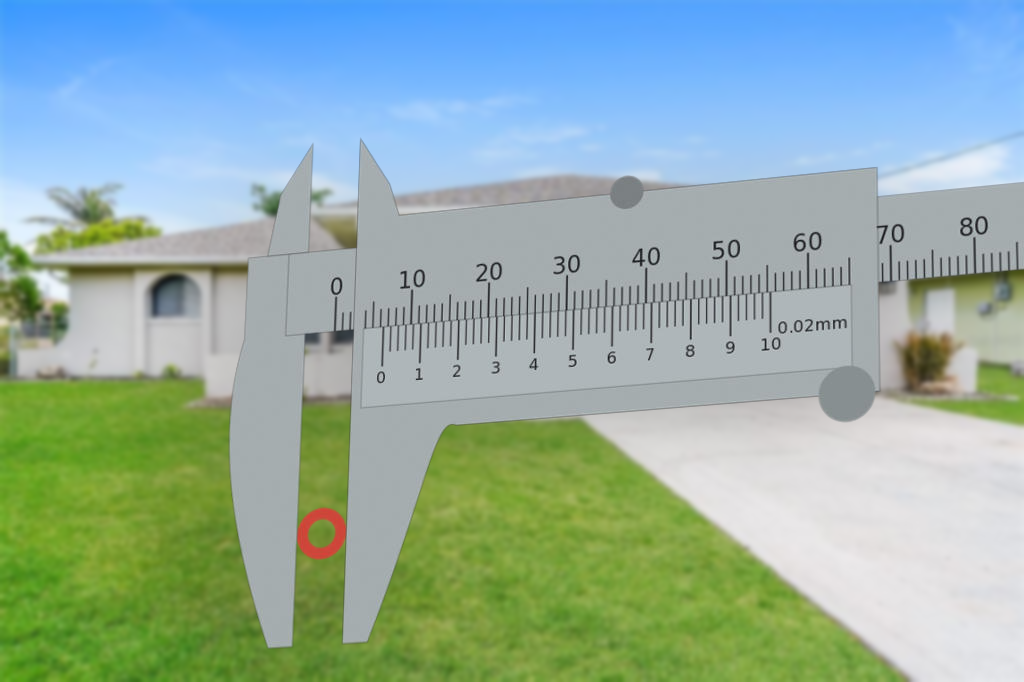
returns 6.4,mm
